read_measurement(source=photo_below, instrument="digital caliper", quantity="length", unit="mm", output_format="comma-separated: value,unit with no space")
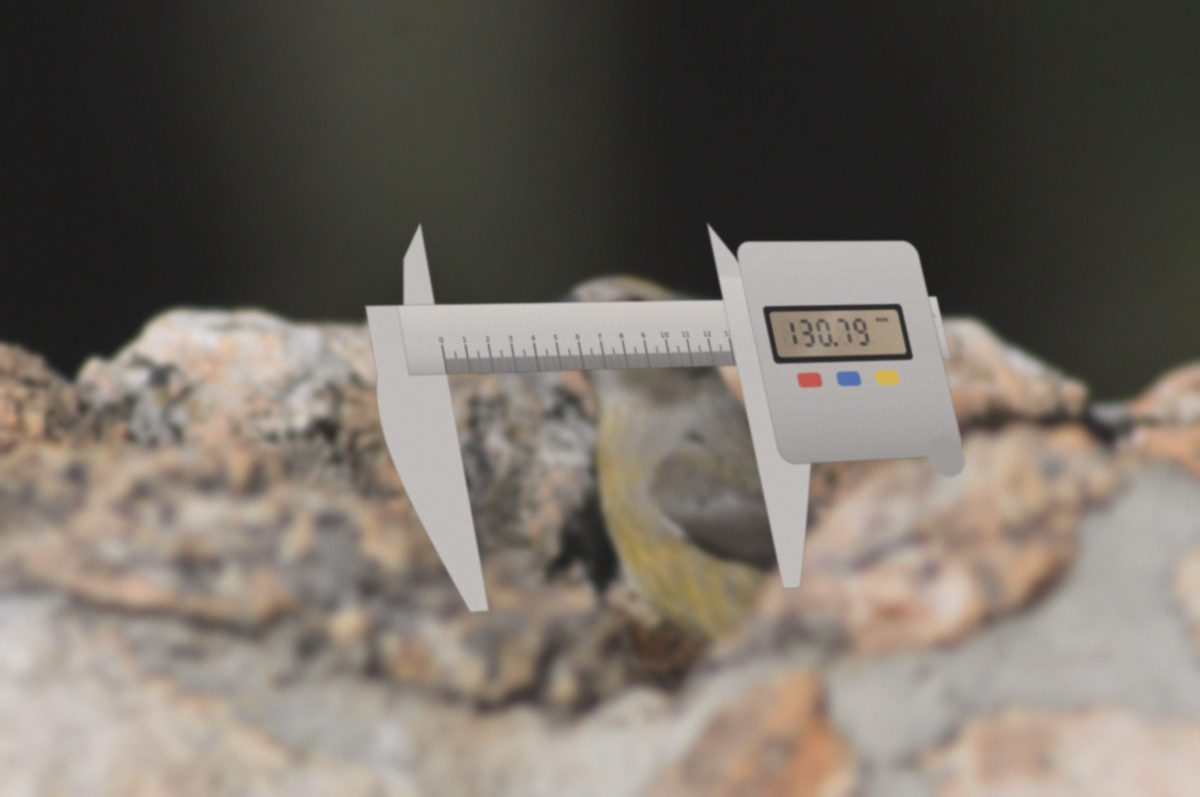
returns 130.79,mm
